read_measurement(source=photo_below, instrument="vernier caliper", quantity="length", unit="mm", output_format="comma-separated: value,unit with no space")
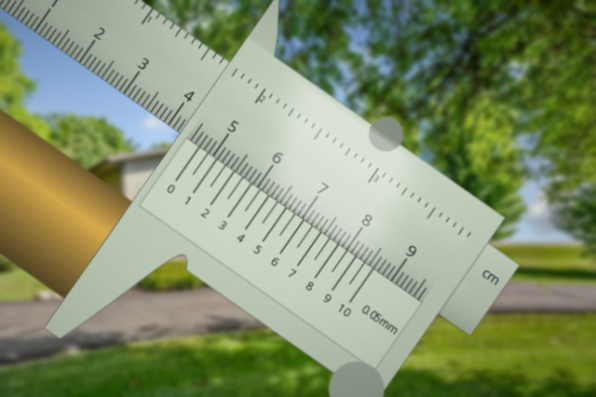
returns 47.0,mm
